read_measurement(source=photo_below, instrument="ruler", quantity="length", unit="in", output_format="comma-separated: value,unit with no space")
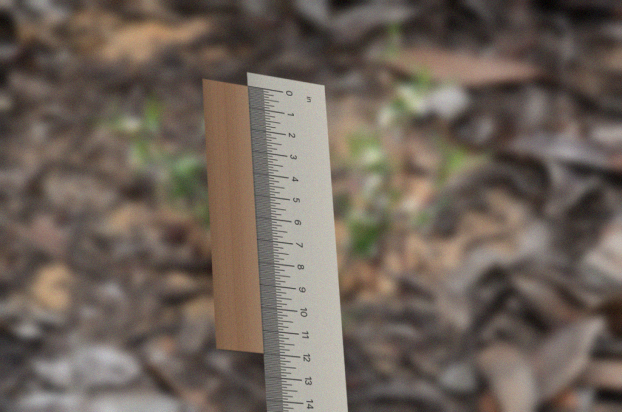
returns 12,in
